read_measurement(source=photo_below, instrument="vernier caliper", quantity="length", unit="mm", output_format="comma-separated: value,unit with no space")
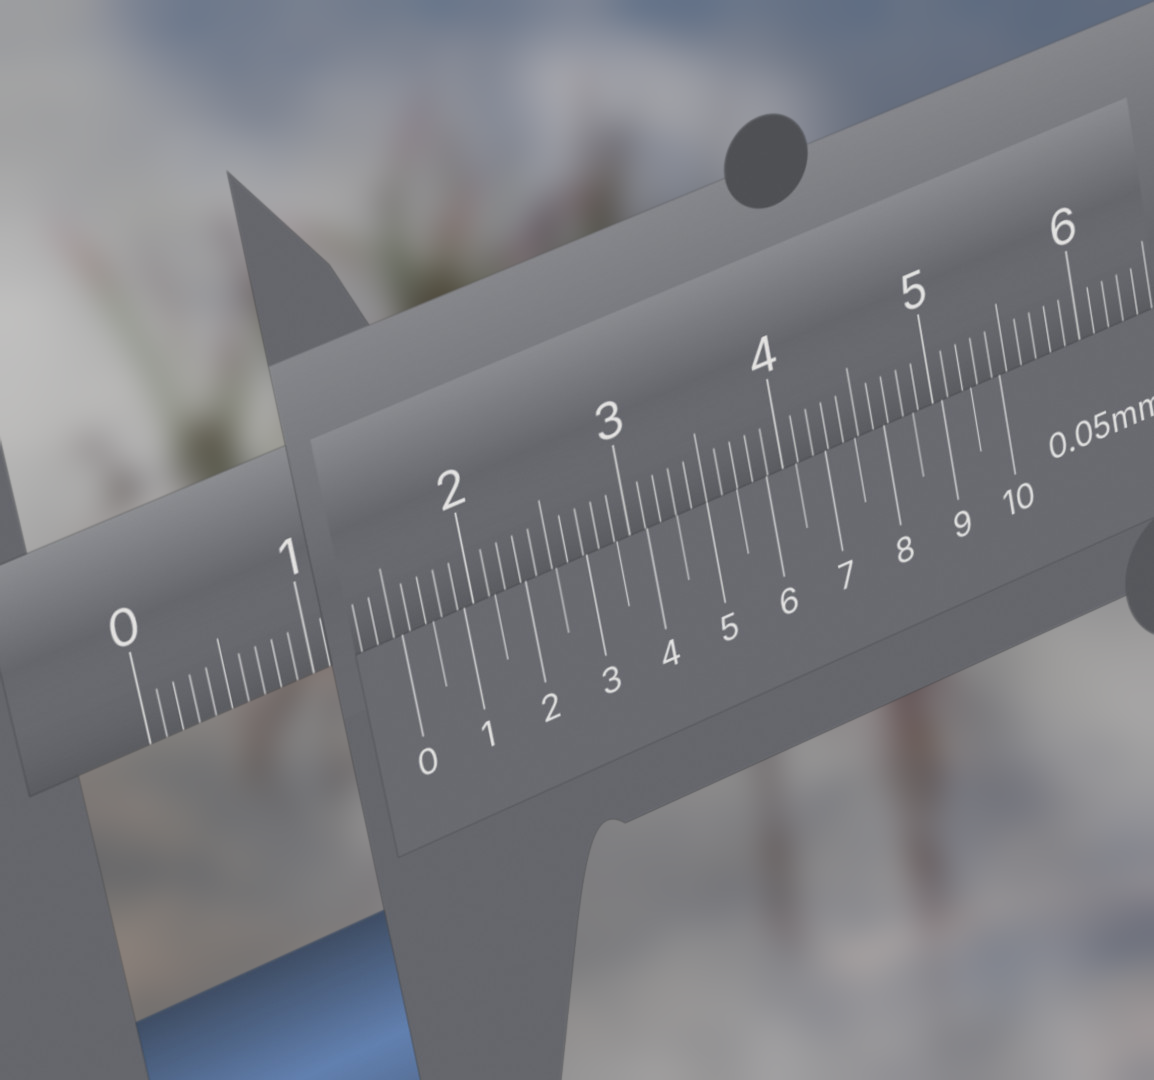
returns 15.5,mm
